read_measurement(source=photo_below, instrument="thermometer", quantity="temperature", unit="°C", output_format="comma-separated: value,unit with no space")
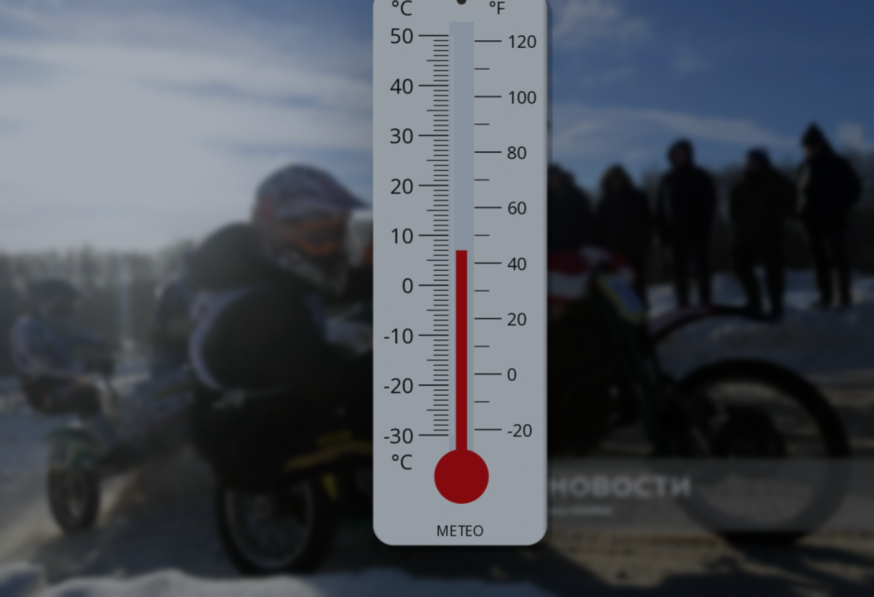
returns 7,°C
